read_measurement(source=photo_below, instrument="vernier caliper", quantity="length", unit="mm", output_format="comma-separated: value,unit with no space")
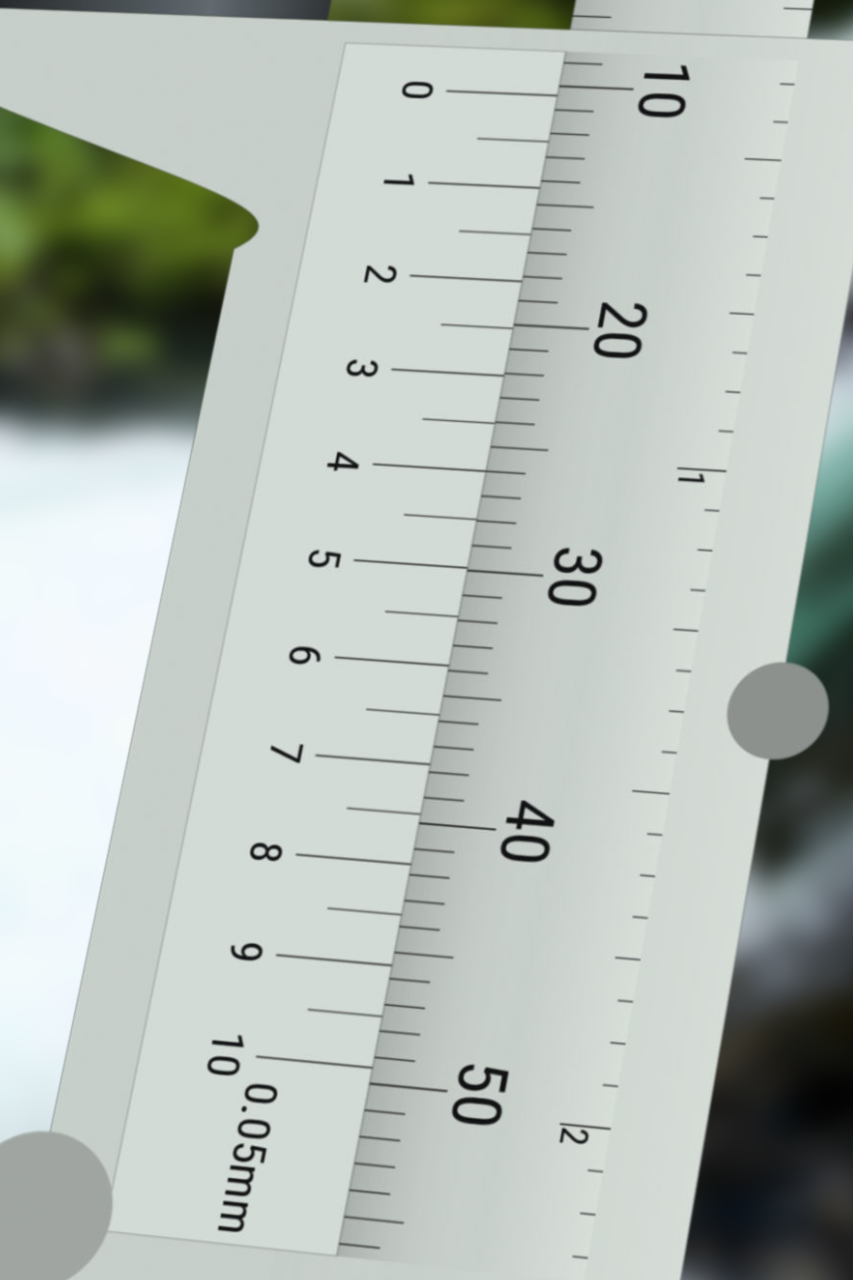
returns 10.4,mm
